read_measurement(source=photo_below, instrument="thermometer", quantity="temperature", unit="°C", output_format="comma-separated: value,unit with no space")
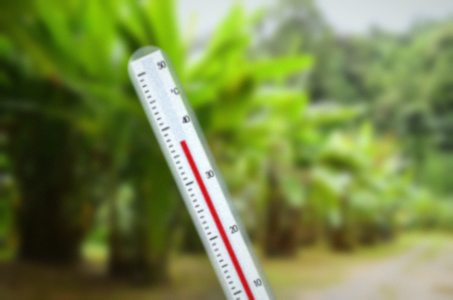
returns 37,°C
